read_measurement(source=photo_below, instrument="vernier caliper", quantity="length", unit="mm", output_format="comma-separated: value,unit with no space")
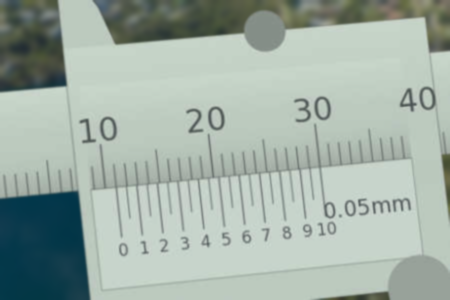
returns 11.0,mm
